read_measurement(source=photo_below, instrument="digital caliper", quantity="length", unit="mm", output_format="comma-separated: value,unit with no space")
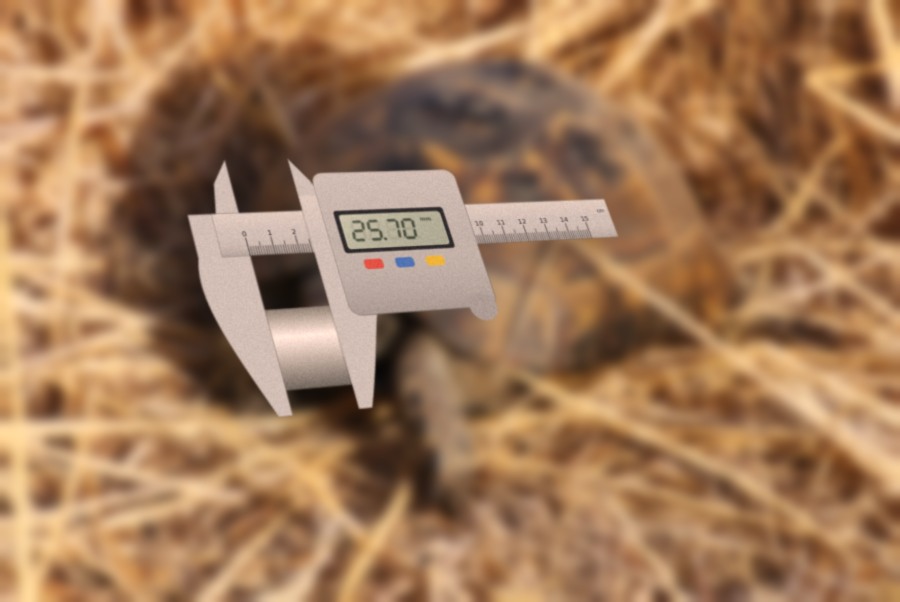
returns 25.70,mm
